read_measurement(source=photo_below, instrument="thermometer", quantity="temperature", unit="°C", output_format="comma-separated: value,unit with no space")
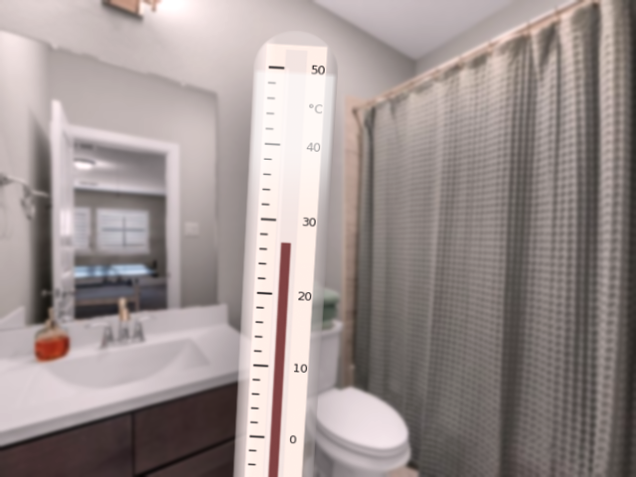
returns 27,°C
